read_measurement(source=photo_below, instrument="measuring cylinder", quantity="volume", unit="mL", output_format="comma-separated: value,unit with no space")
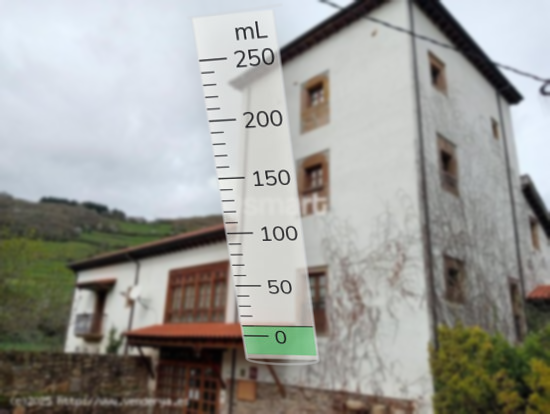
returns 10,mL
